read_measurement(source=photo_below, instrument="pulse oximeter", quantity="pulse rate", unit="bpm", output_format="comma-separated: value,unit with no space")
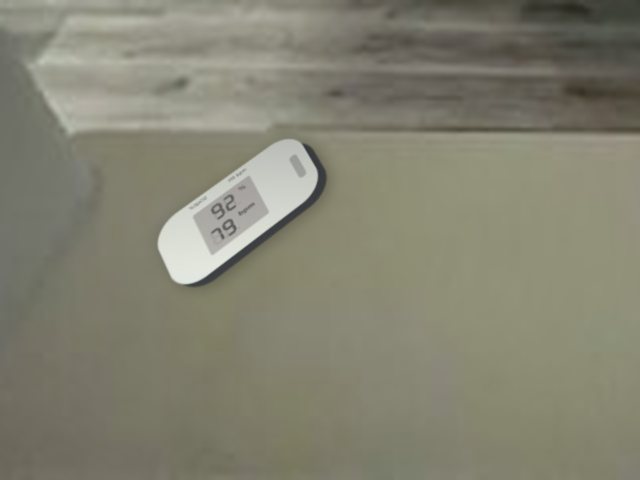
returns 79,bpm
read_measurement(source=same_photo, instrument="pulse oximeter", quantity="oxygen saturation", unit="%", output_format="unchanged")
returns 92,%
